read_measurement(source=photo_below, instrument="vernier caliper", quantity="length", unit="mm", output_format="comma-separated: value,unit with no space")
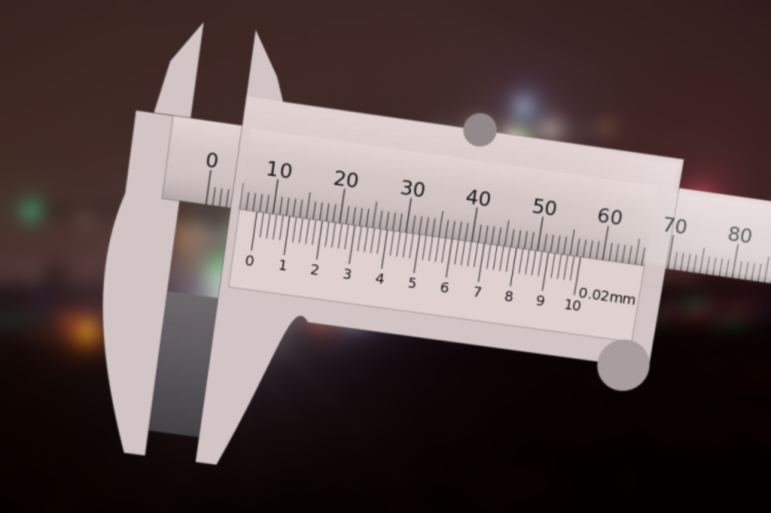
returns 7.6,mm
